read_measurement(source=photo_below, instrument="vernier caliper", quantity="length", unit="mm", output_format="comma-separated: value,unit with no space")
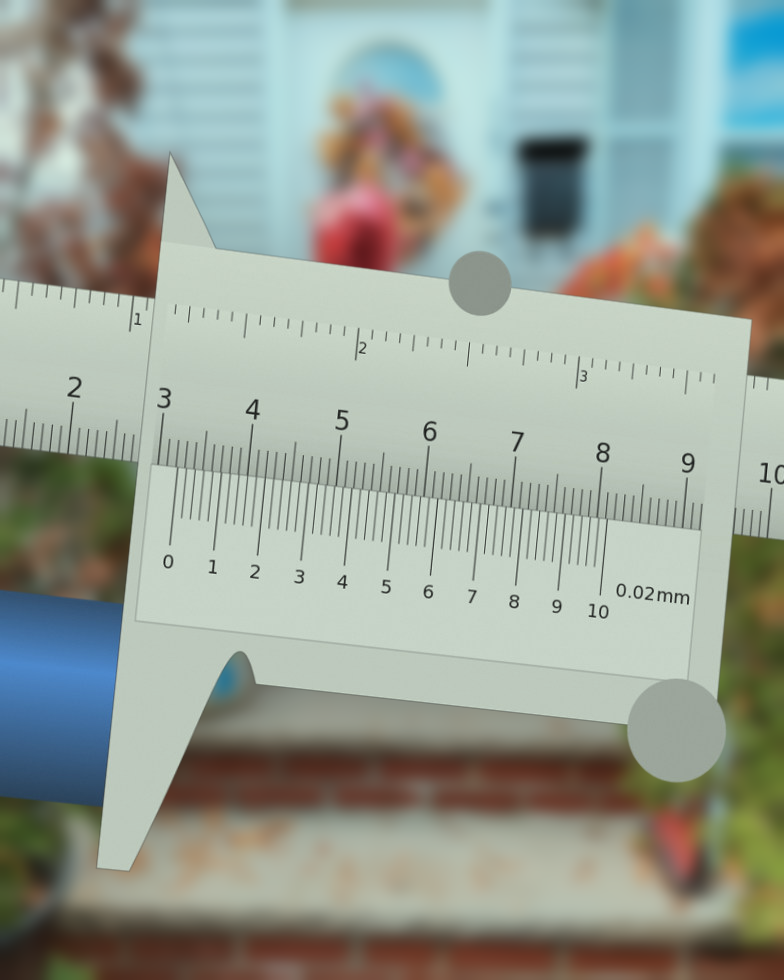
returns 32.2,mm
